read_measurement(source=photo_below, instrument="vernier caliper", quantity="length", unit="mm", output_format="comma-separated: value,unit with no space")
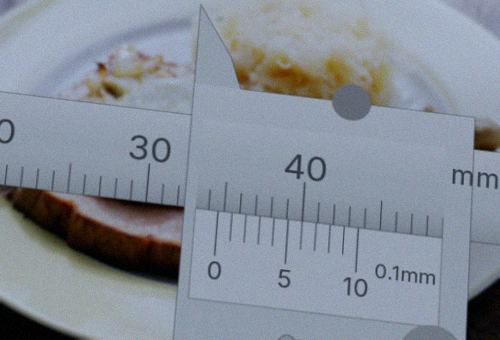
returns 34.6,mm
